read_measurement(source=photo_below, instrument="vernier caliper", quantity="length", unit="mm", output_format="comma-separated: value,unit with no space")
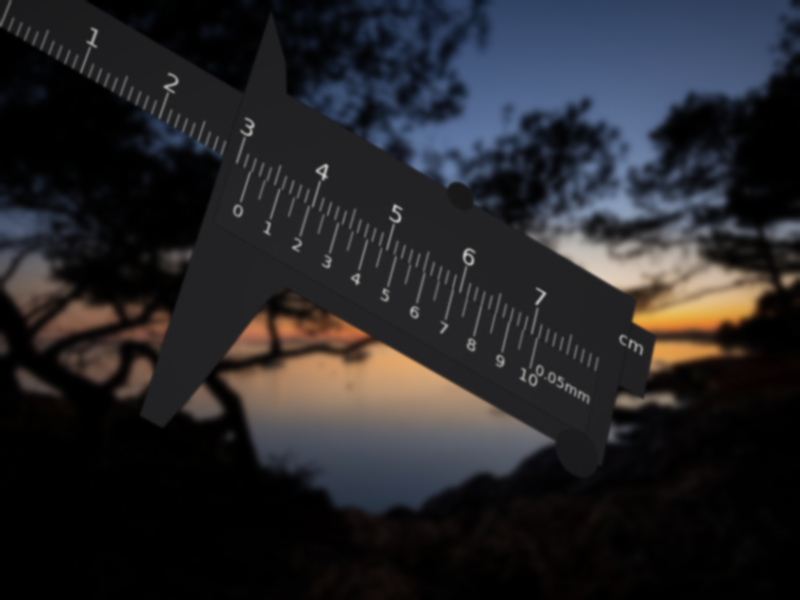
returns 31.8,mm
